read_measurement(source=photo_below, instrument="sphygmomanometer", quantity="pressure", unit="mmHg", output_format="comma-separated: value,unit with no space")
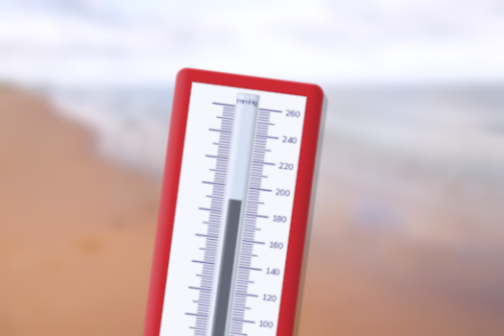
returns 190,mmHg
